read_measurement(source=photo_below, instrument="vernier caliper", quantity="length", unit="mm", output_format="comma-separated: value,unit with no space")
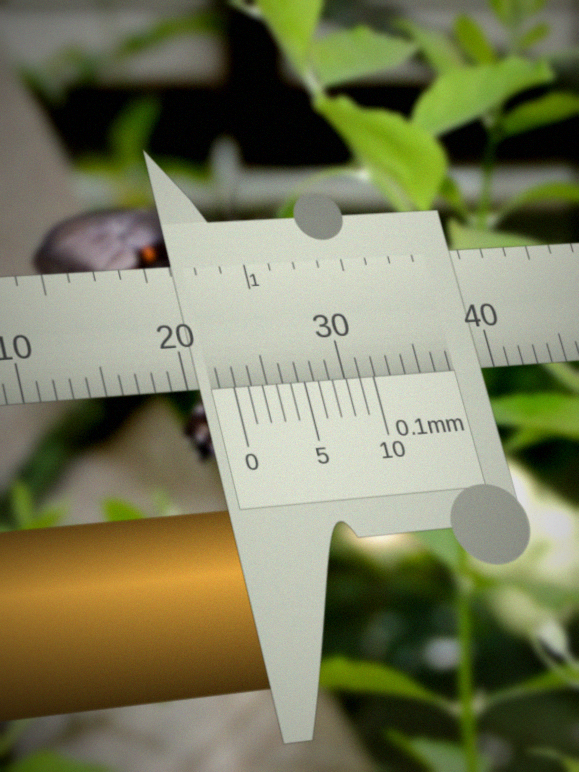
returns 22.9,mm
